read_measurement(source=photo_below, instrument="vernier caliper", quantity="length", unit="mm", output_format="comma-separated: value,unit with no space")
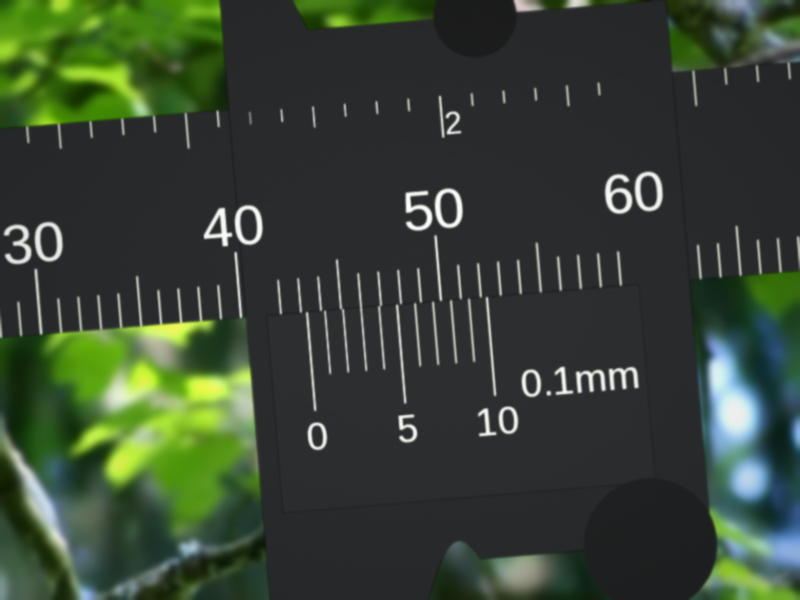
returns 43.3,mm
